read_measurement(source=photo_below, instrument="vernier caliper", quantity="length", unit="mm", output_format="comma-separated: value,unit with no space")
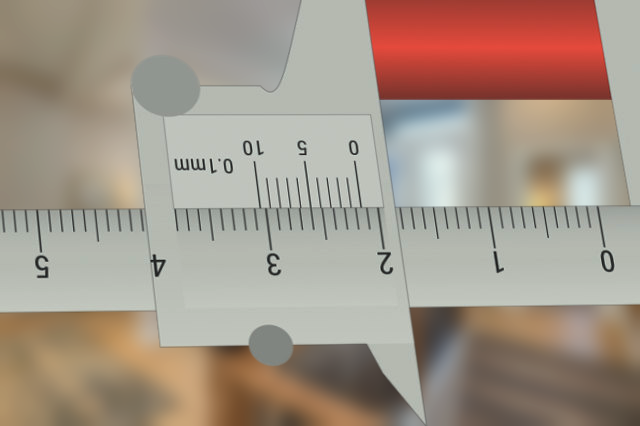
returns 21.5,mm
